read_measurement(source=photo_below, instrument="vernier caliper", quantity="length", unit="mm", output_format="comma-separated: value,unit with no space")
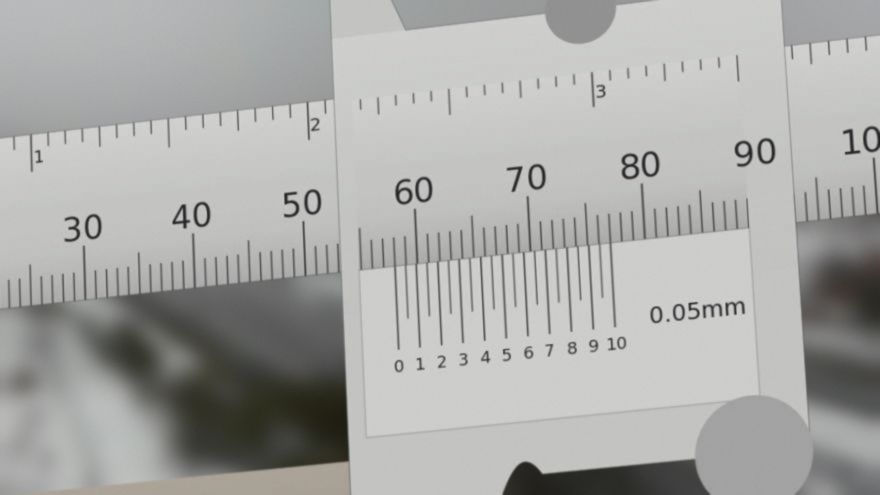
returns 58.0,mm
